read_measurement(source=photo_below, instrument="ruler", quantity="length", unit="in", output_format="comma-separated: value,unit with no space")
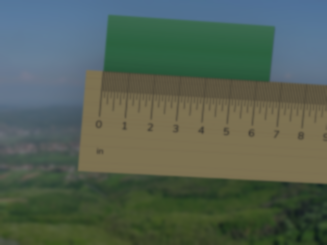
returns 6.5,in
